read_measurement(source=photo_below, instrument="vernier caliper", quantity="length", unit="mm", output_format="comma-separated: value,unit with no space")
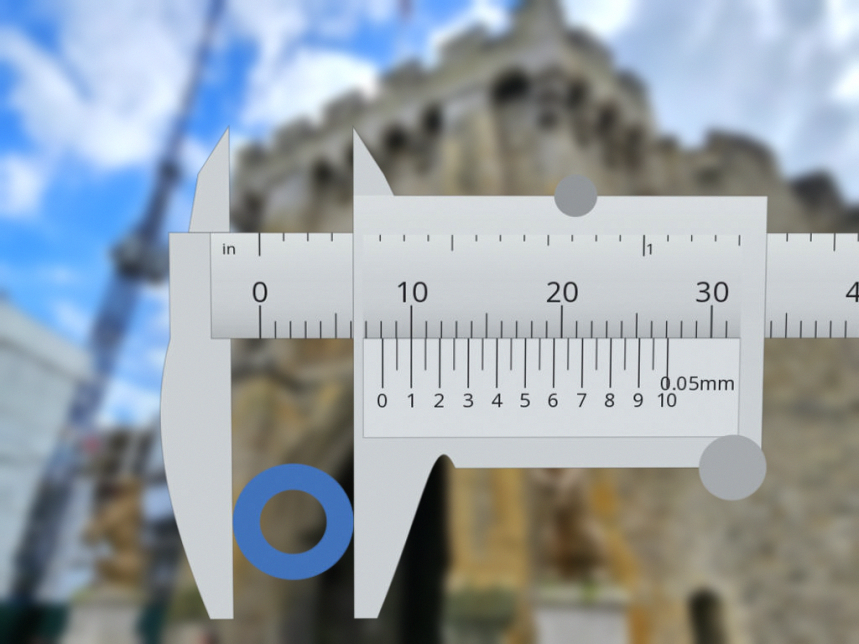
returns 8.1,mm
